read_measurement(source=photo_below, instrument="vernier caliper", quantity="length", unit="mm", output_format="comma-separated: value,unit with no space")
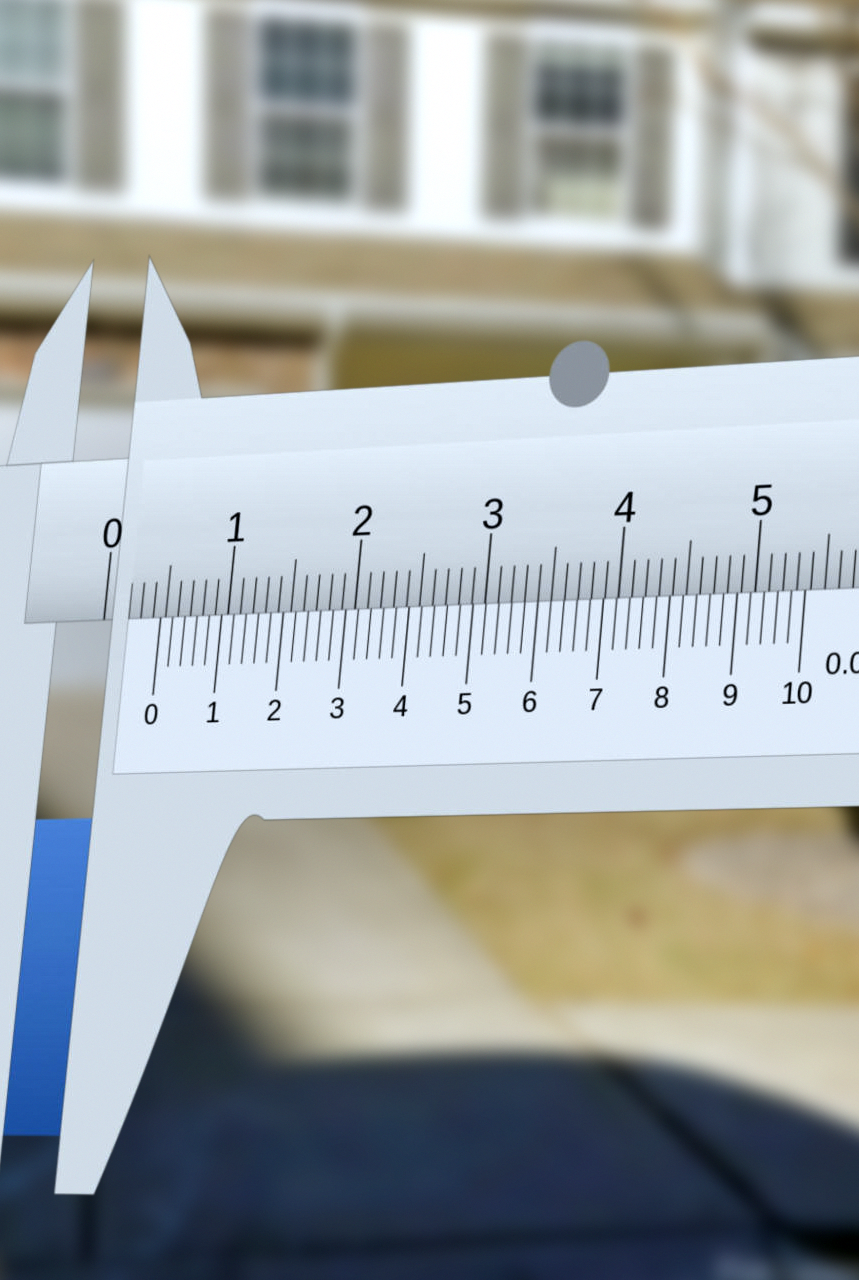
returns 4.6,mm
